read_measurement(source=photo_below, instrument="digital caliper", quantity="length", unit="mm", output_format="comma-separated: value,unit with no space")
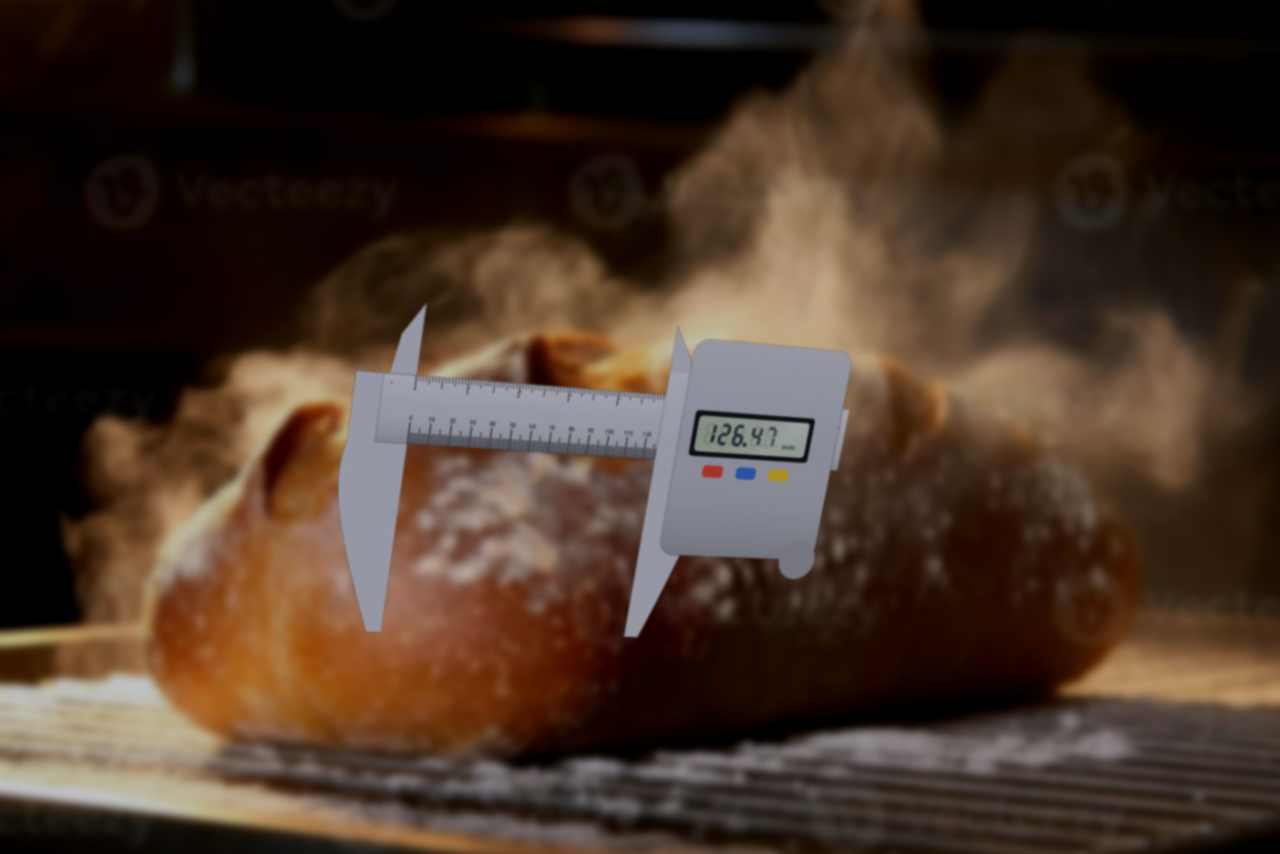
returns 126.47,mm
